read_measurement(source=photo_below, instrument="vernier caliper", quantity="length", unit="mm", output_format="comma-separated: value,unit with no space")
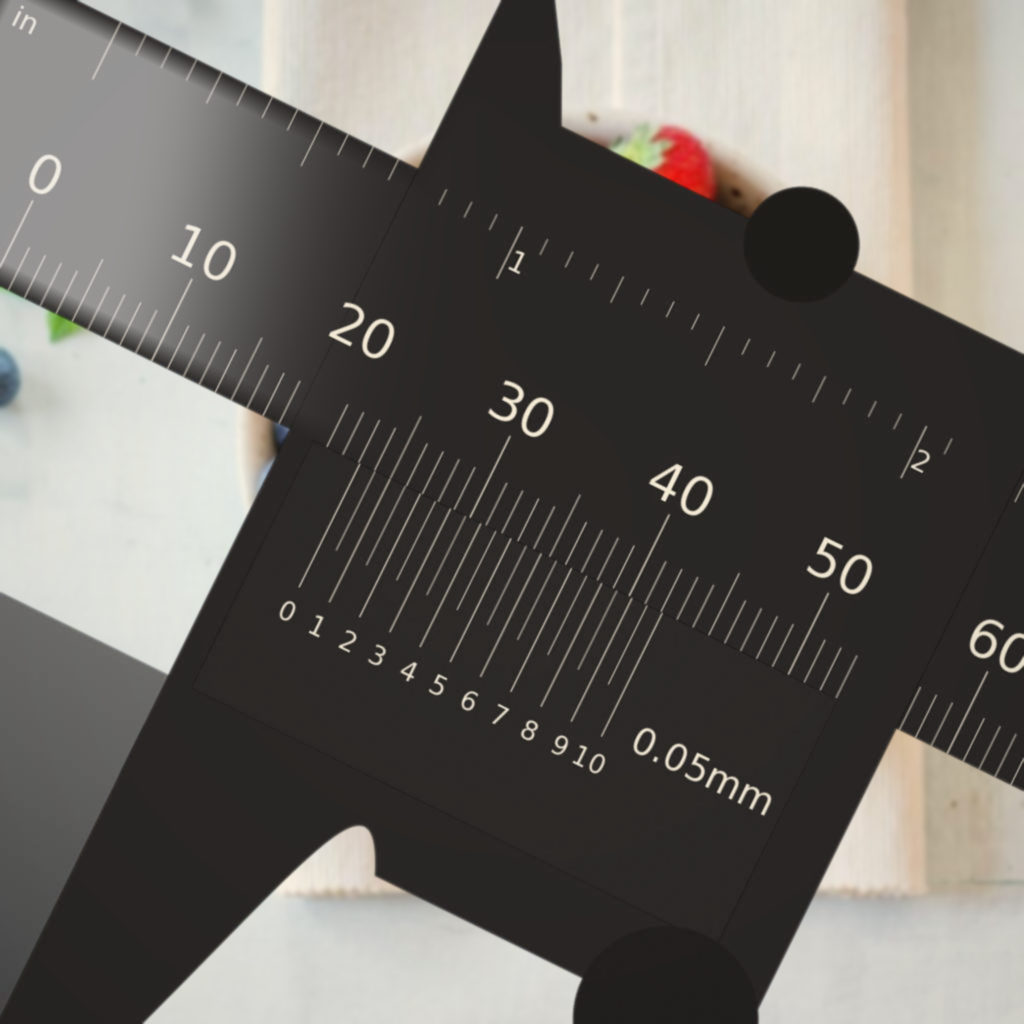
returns 23.1,mm
